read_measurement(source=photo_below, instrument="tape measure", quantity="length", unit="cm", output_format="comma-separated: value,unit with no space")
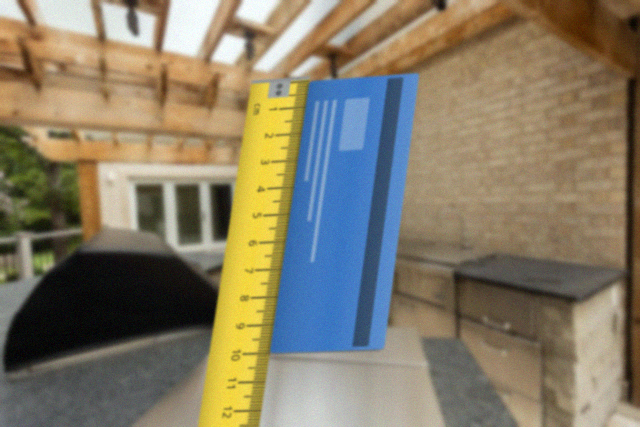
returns 10,cm
